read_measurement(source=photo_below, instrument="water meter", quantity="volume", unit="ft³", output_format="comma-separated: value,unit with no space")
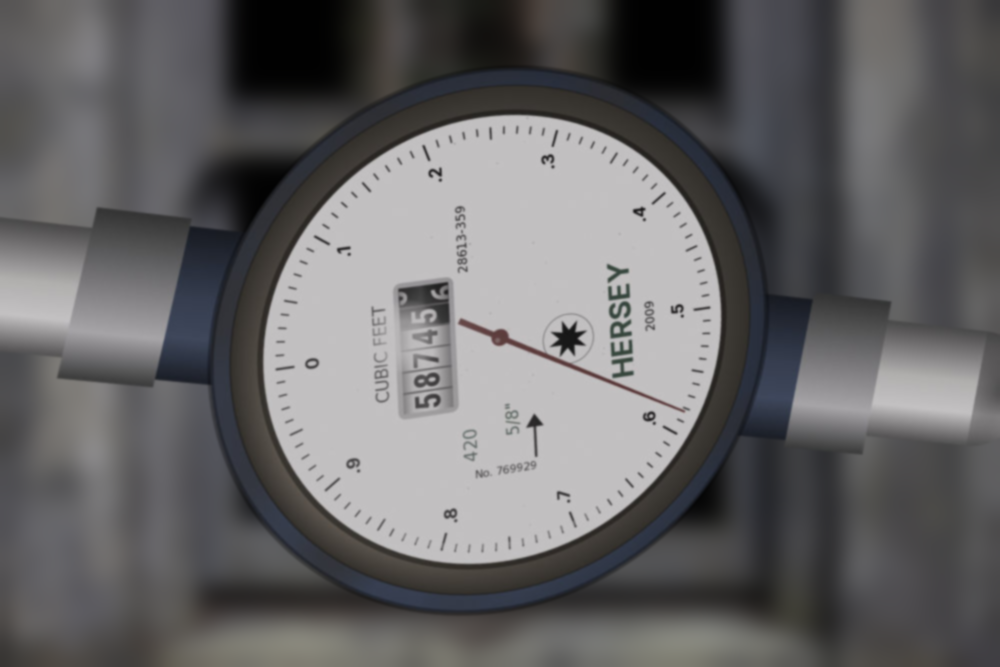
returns 587455.58,ft³
